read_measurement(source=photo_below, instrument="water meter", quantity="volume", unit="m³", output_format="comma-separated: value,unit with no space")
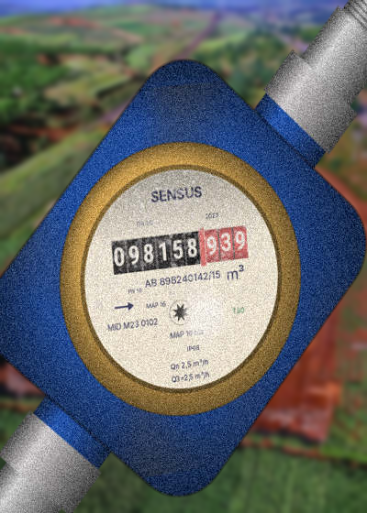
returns 98158.939,m³
